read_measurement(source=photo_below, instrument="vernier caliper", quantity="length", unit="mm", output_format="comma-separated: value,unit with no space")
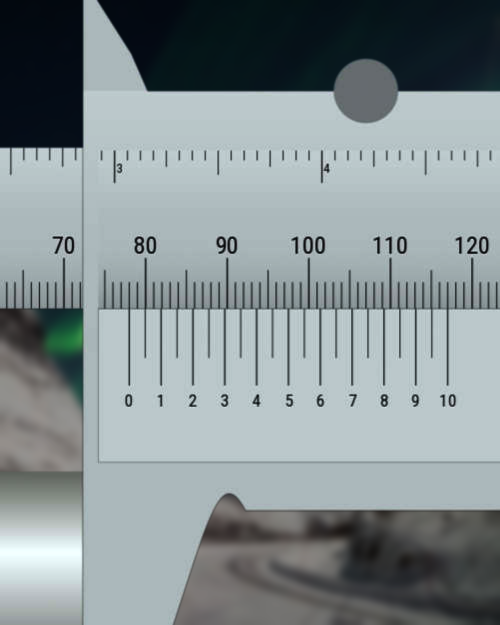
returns 78.0,mm
